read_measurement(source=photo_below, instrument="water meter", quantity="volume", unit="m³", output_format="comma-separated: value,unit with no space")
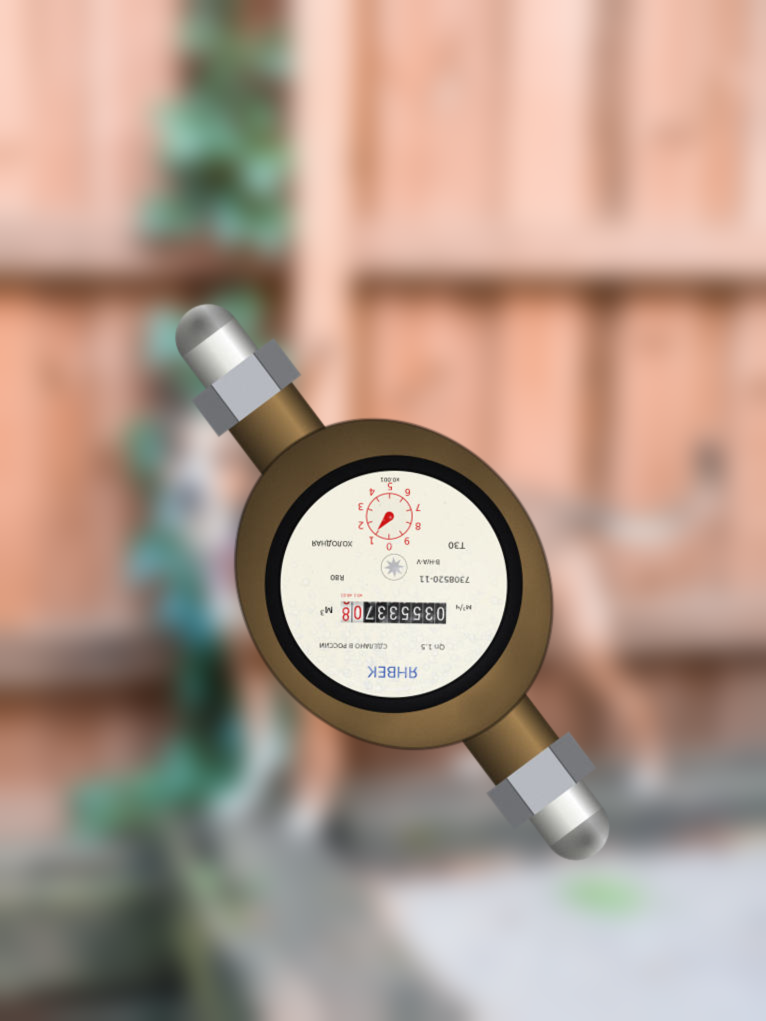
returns 355337.081,m³
